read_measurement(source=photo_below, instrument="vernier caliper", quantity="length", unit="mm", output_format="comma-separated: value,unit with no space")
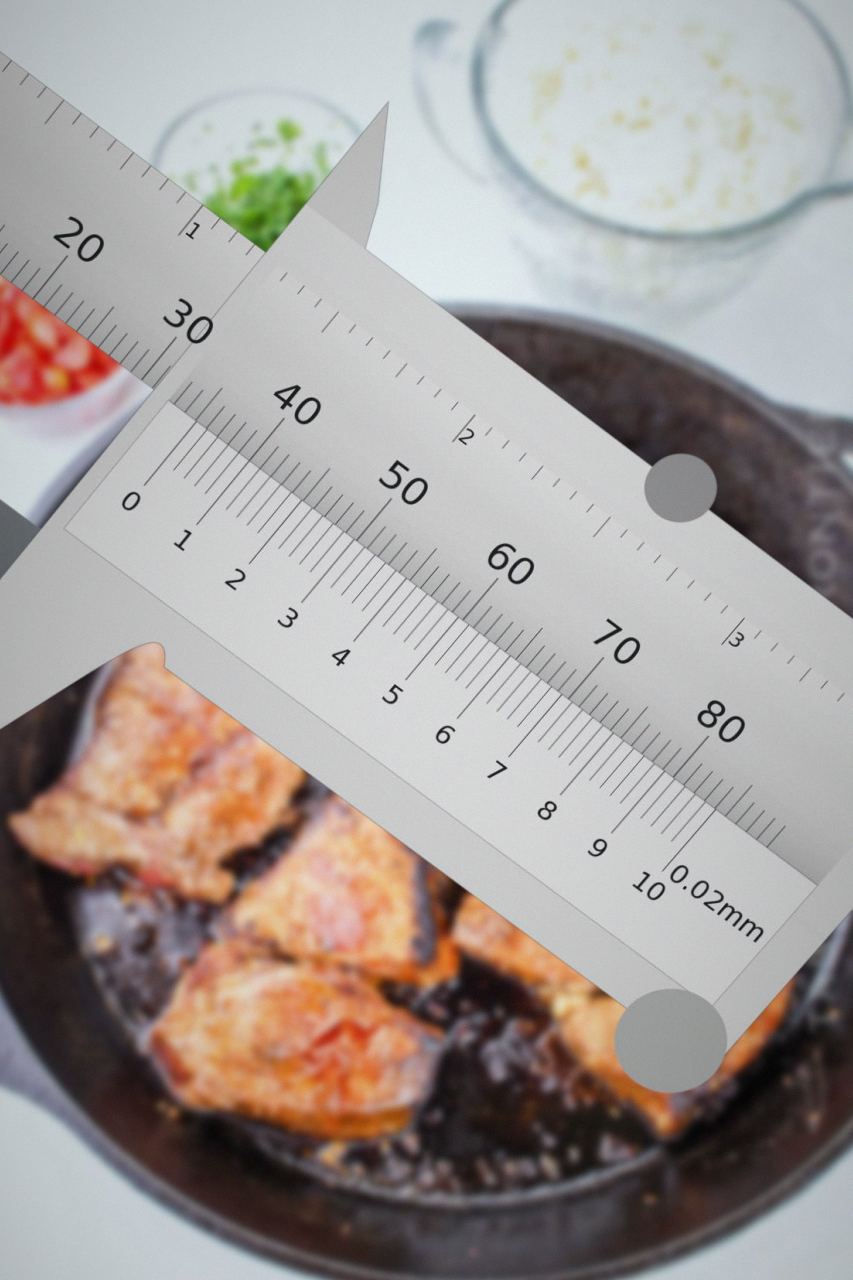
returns 35.1,mm
